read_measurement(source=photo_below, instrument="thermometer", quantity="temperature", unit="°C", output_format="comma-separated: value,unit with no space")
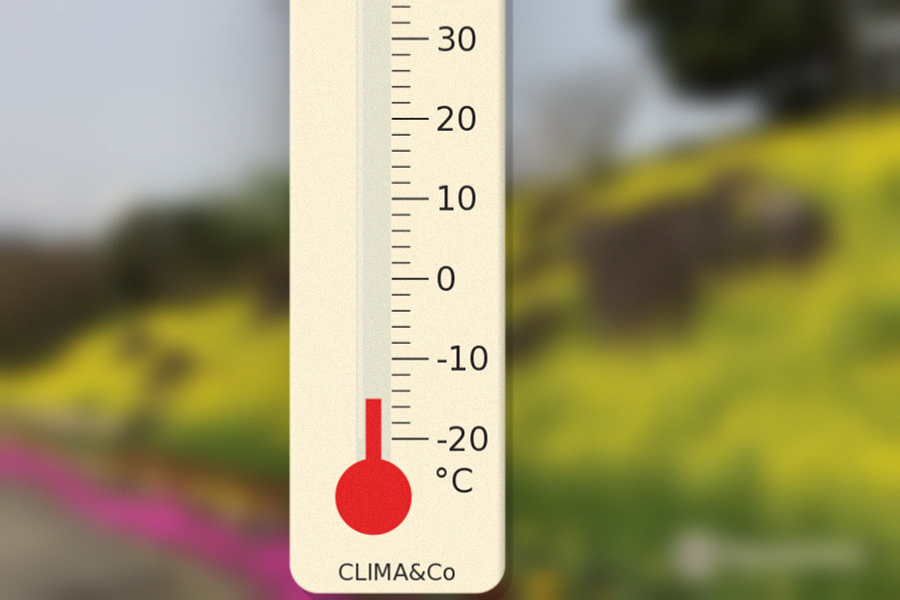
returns -15,°C
